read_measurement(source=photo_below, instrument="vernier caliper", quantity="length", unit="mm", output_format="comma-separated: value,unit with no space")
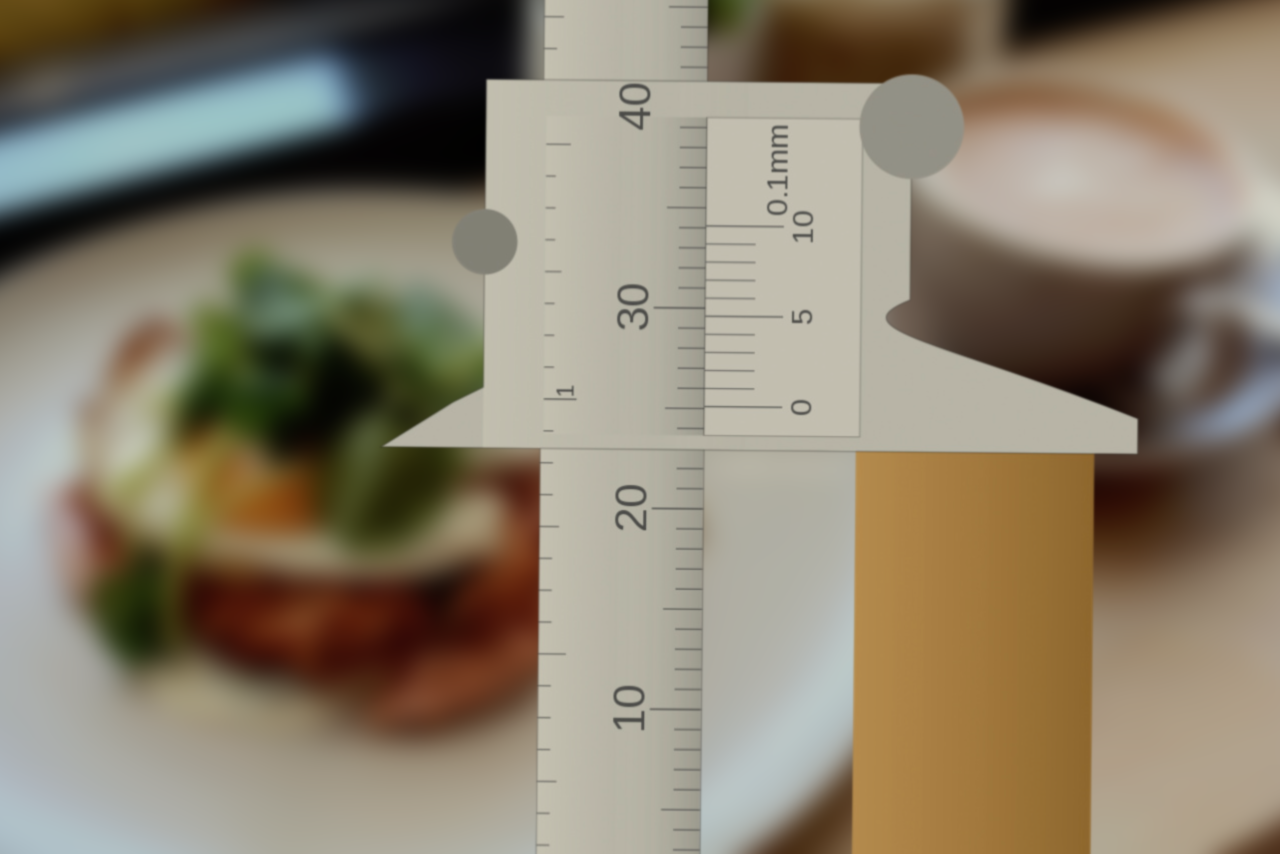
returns 25.1,mm
